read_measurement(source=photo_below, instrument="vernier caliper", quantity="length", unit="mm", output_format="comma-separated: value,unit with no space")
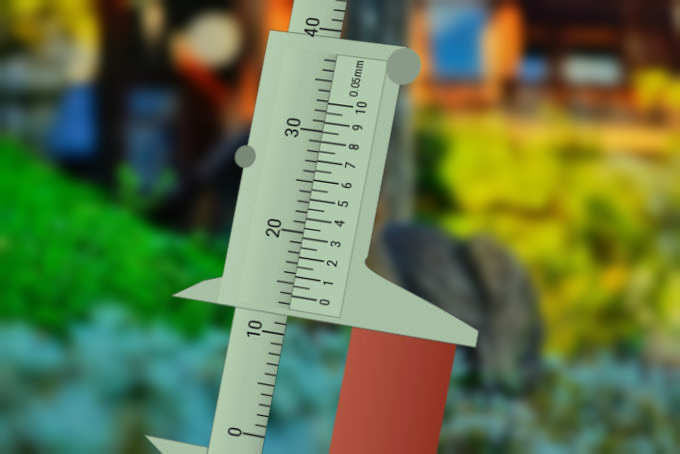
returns 13.8,mm
